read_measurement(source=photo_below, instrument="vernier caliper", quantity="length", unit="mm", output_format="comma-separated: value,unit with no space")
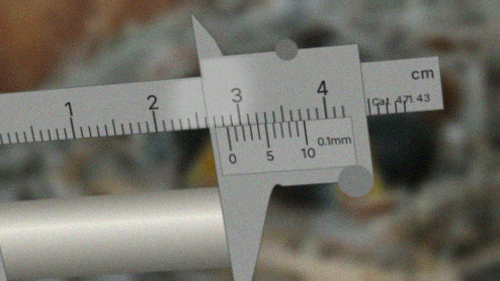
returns 28.4,mm
